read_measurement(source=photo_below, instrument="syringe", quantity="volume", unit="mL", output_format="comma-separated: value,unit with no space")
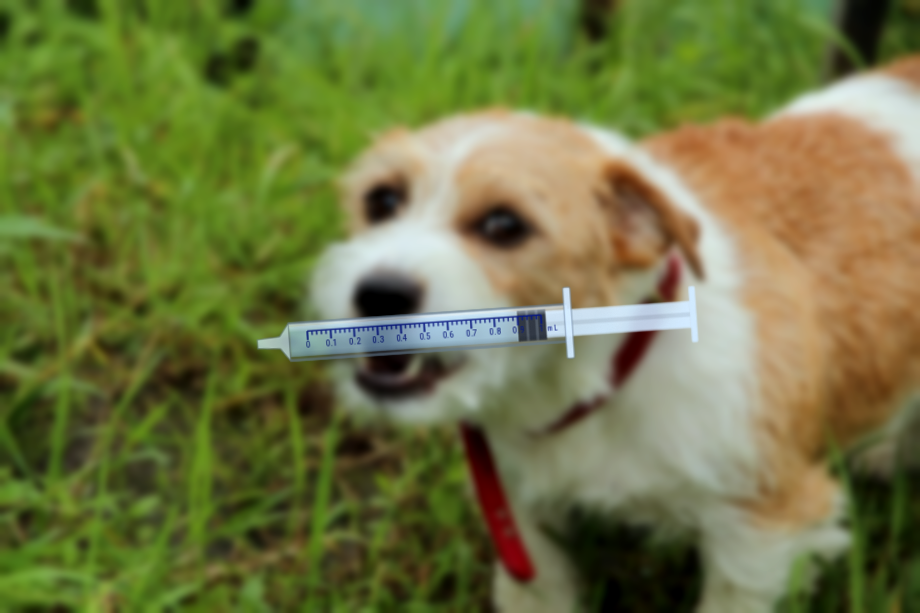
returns 0.9,mL
